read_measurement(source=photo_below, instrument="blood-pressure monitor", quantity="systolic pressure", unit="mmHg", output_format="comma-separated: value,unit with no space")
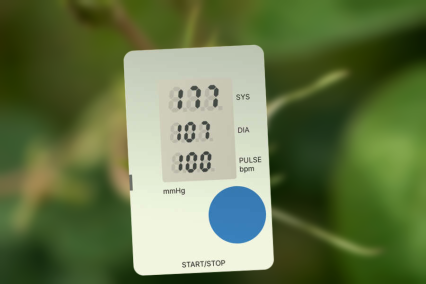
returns 177,mmHg
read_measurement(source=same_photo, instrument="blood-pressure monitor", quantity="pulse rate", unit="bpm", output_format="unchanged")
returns 100,bpm
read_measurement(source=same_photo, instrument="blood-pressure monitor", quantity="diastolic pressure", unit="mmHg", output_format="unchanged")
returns 107,mmHg
